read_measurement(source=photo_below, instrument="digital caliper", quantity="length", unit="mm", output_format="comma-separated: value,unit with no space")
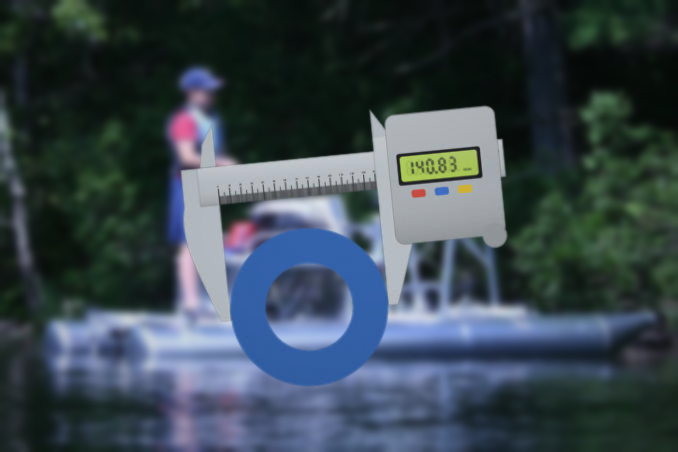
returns 140.83,mm
